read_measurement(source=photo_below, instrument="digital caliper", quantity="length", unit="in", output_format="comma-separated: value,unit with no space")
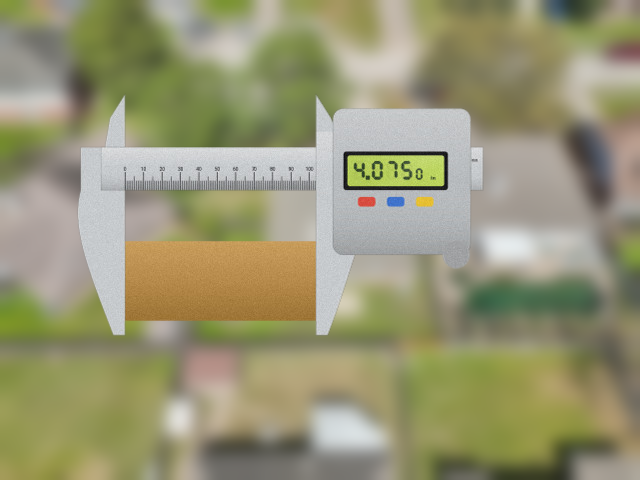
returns 4.0750,in
